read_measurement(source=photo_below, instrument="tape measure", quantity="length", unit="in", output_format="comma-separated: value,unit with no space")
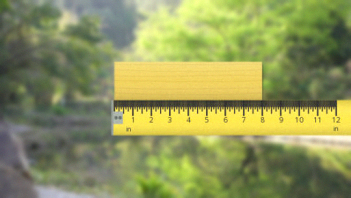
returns 8,in
